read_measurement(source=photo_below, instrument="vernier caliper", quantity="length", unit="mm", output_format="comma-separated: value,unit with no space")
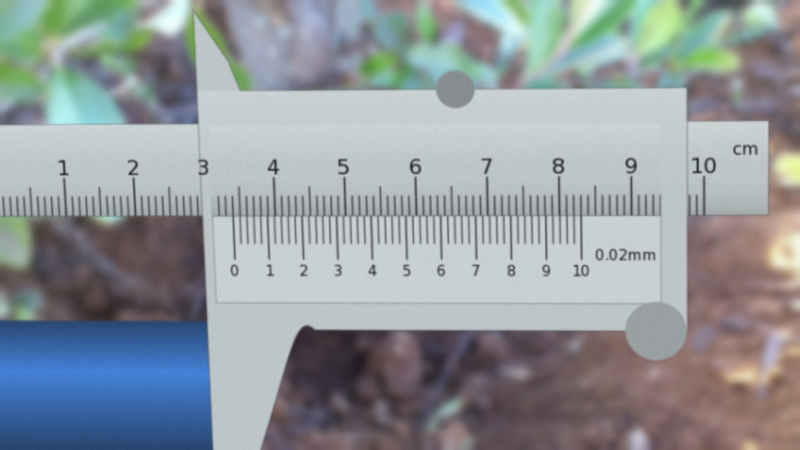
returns 34.0,mm
